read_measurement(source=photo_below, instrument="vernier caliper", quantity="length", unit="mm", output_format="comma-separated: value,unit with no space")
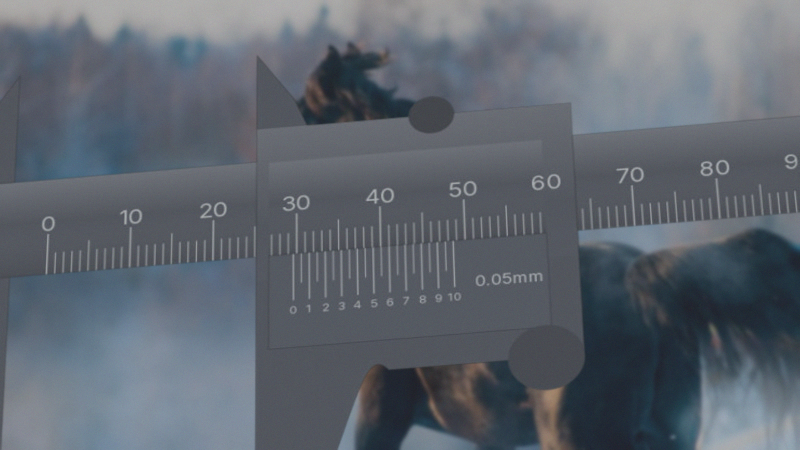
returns 29.6,mm
